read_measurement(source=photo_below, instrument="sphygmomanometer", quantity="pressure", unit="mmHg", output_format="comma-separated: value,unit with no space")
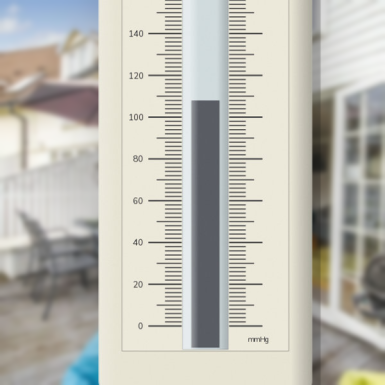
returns 108,mmHg
